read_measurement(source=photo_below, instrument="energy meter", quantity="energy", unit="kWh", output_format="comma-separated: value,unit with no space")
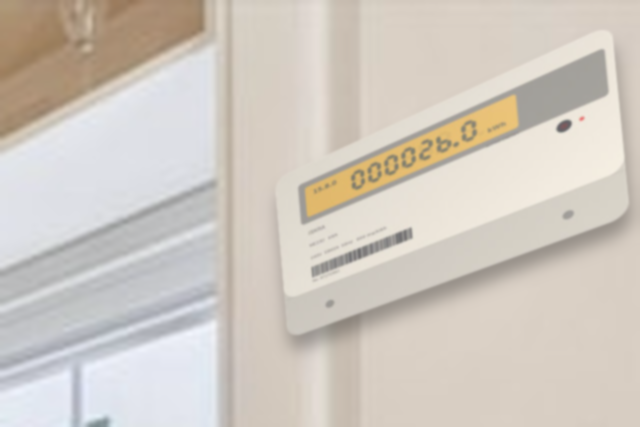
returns 26.0,kWh
